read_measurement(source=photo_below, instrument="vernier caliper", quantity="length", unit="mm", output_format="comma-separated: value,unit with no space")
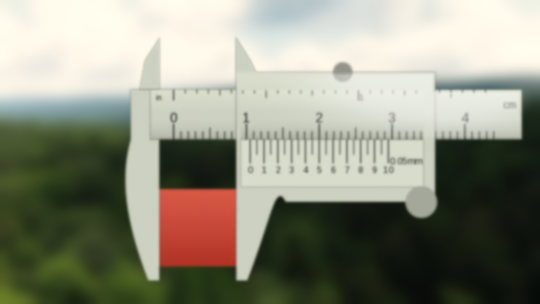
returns 10.5,mm
